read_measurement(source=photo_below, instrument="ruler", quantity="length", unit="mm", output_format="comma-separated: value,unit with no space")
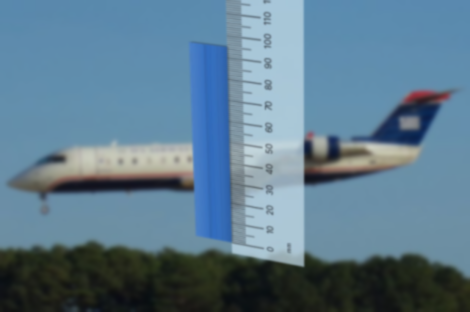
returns 95,mm
